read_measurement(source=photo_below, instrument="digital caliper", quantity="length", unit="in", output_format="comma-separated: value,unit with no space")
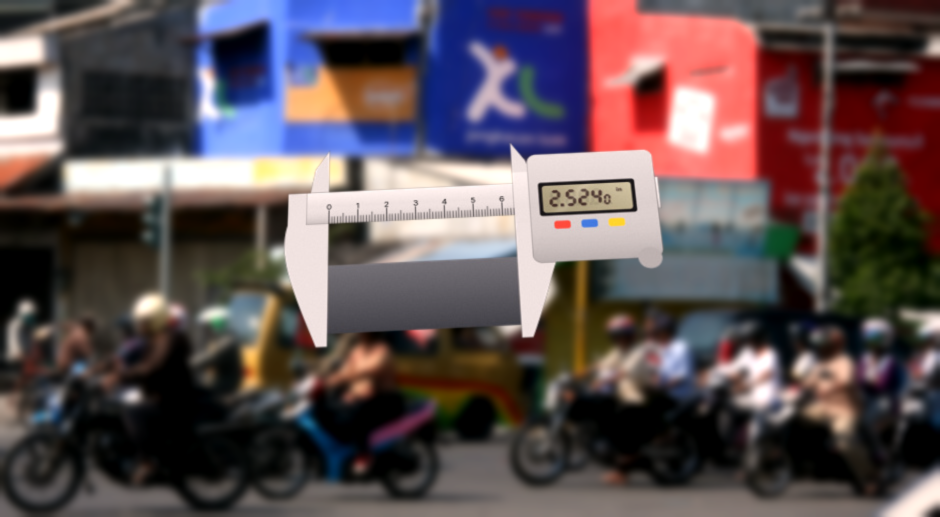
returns 2.5240,in
